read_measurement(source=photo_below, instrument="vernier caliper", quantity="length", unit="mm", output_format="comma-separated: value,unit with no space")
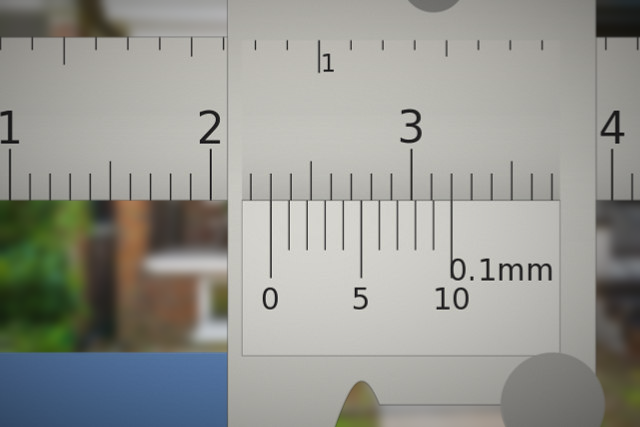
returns 23.0,mm
